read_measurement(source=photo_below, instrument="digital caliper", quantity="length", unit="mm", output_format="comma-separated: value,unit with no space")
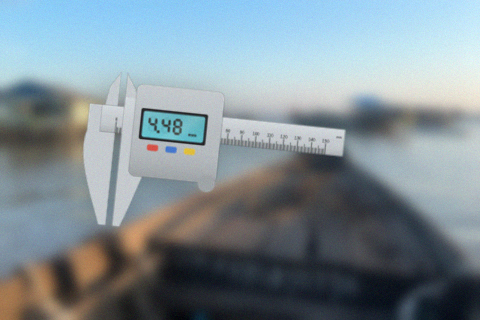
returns 4.48,mm
